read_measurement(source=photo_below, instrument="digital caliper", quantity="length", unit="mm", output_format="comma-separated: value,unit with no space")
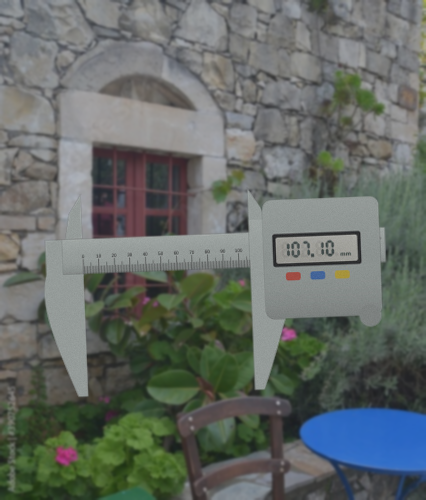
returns 107.10,mm
